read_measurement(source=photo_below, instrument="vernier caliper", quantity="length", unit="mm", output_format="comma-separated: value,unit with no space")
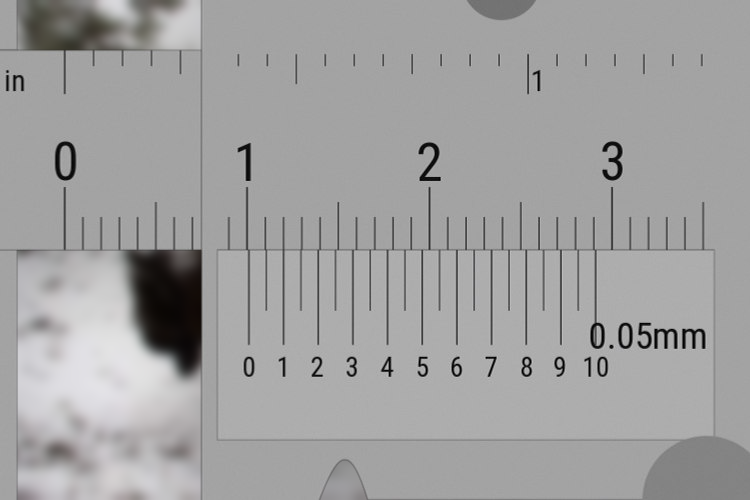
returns 10.1,mm
